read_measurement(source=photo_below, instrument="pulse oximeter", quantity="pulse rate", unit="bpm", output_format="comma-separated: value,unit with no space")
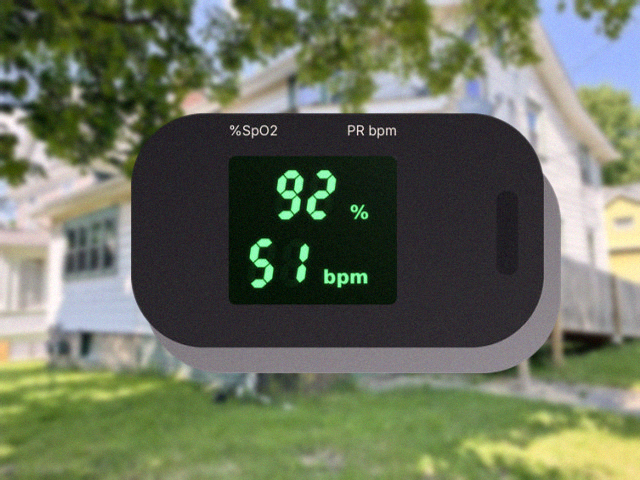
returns 51,bpm
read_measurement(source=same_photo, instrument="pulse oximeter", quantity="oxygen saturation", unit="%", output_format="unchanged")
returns 92,%
